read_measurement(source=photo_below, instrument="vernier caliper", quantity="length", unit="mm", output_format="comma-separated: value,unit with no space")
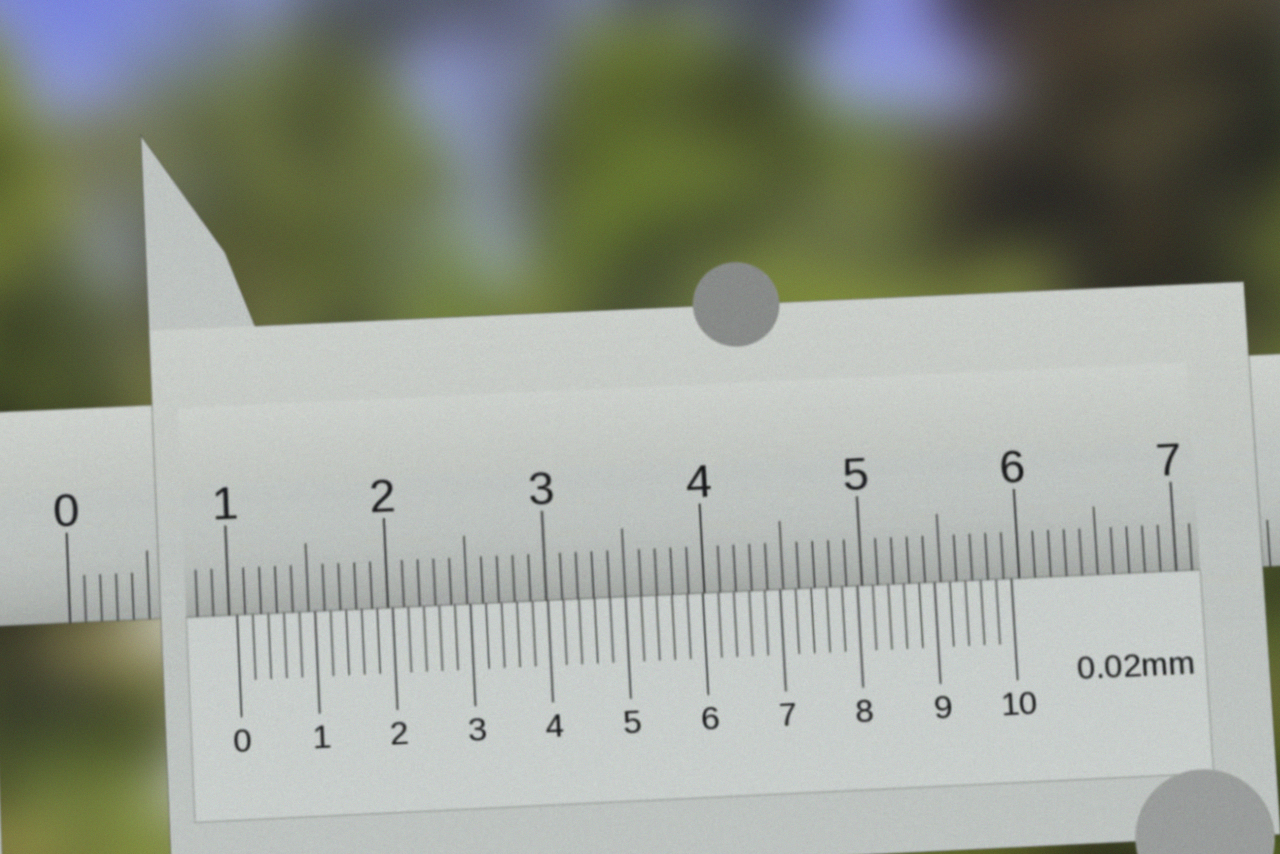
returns 10.5,mm
